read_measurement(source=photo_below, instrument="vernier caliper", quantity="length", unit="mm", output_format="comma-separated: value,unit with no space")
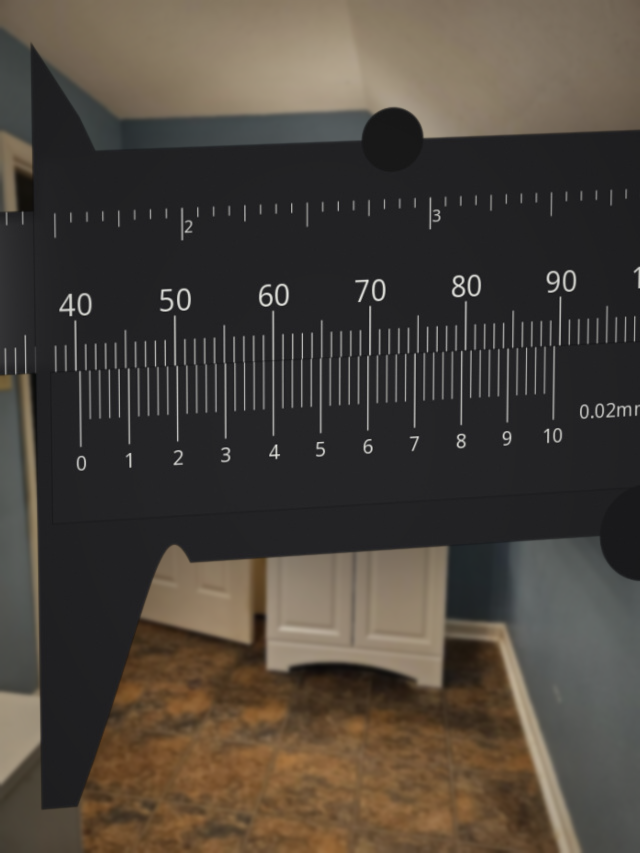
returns 40.4,mm
